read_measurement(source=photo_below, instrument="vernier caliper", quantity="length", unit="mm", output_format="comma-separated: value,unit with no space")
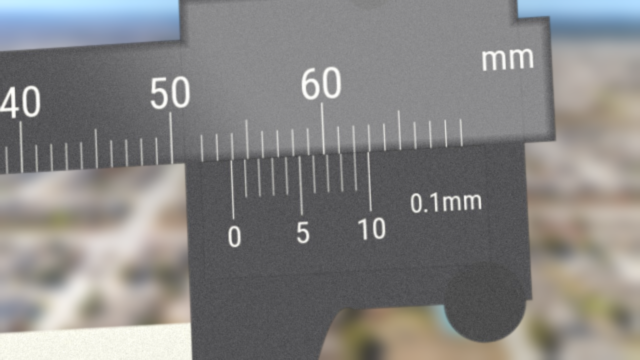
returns 53.9,mm
